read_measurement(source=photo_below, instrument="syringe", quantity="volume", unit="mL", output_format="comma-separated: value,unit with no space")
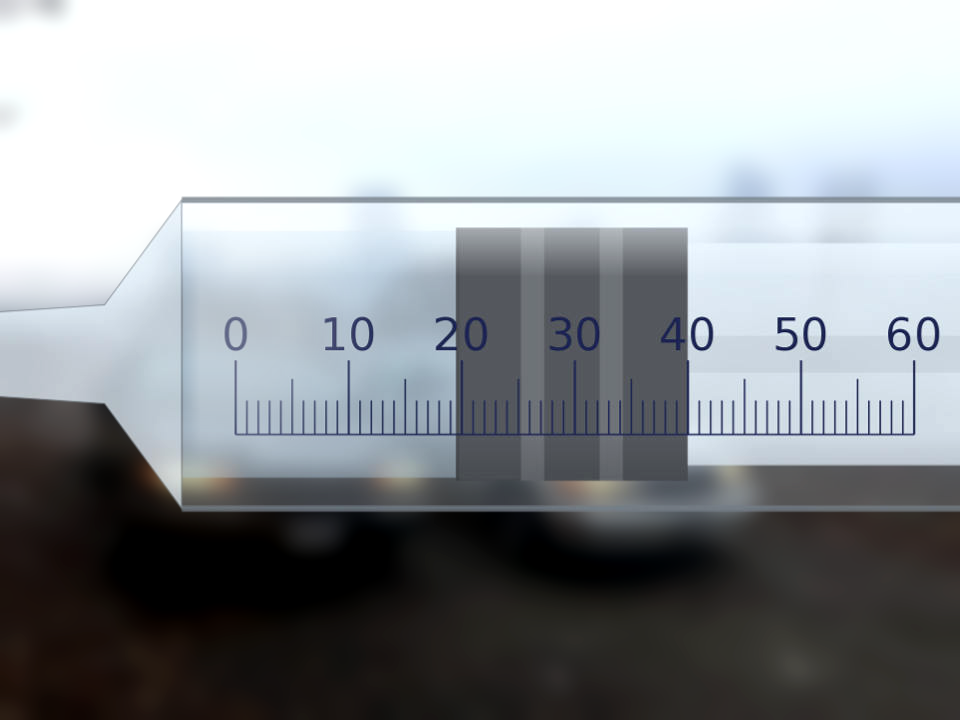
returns 19.5,mL
